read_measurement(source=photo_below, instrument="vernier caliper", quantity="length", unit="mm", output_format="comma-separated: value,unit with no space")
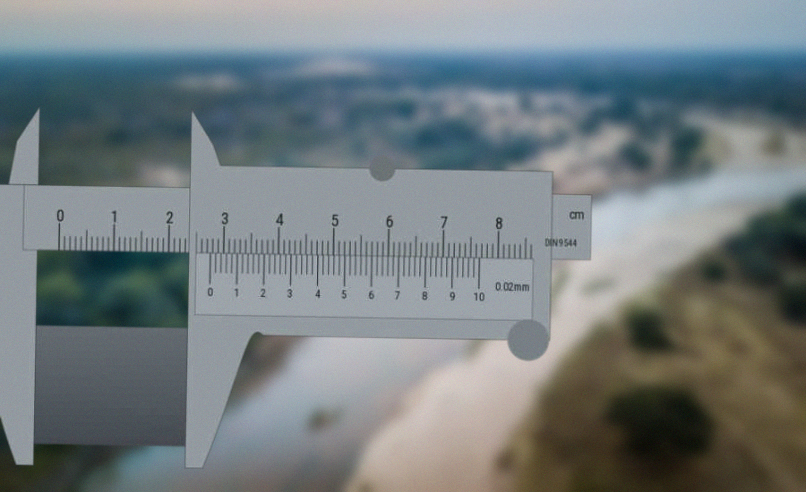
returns 27.6,mm
